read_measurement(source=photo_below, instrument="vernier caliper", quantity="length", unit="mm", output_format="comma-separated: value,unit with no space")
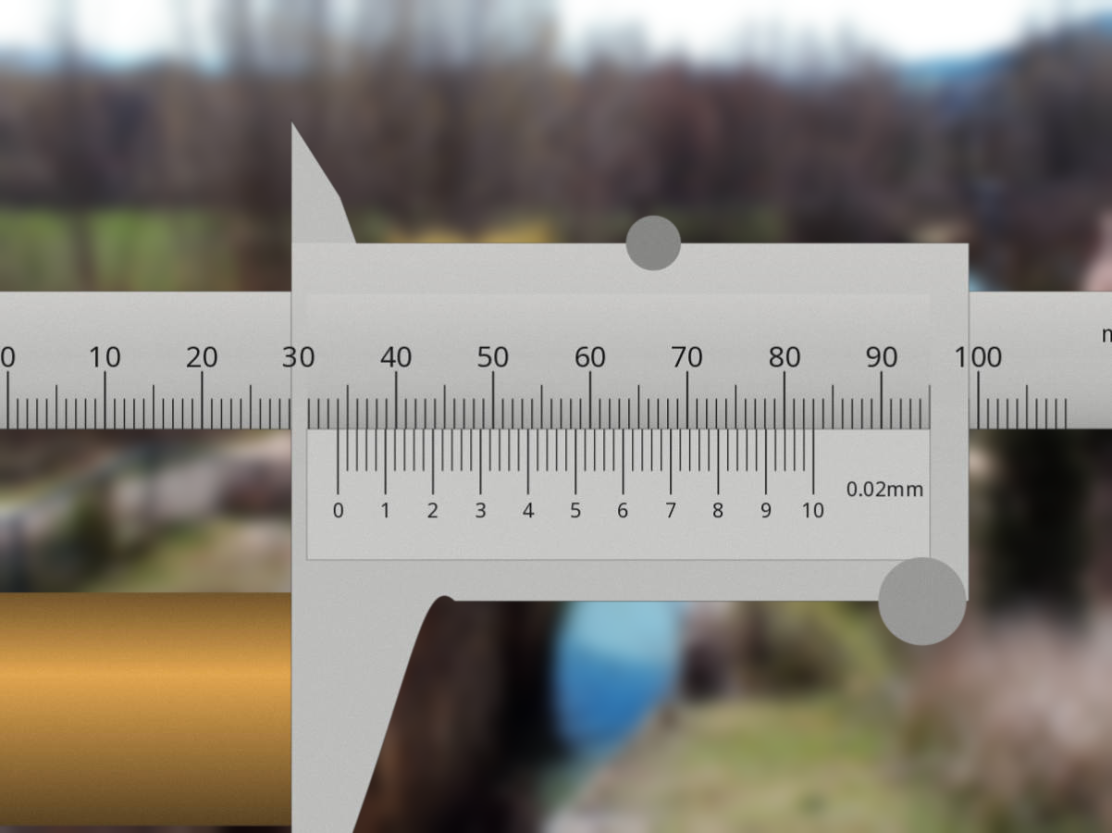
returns 34.0,mm
